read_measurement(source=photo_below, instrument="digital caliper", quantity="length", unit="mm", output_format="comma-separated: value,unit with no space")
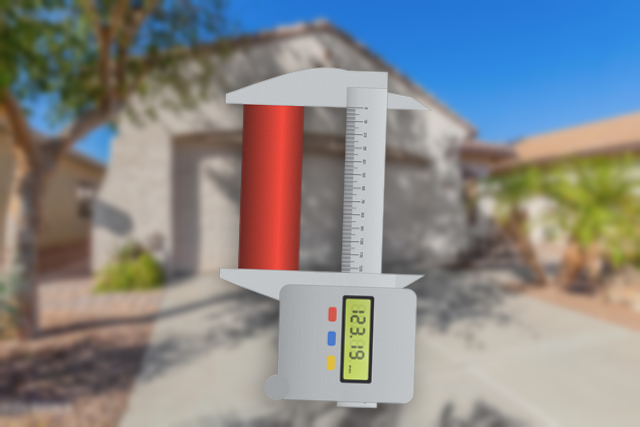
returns 123.19,mm
